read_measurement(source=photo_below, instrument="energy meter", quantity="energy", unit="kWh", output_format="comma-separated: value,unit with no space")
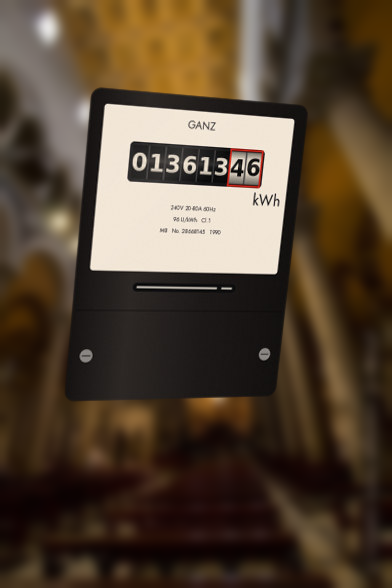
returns 13613.46,kWh
